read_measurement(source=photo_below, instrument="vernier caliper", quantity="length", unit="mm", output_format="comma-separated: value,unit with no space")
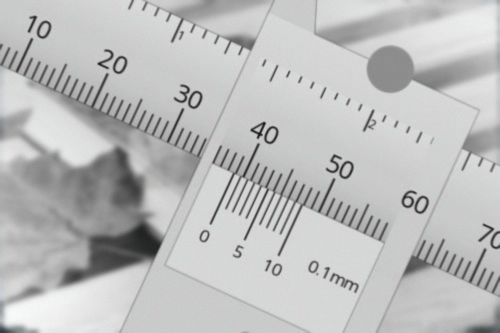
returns 38.8,mm
